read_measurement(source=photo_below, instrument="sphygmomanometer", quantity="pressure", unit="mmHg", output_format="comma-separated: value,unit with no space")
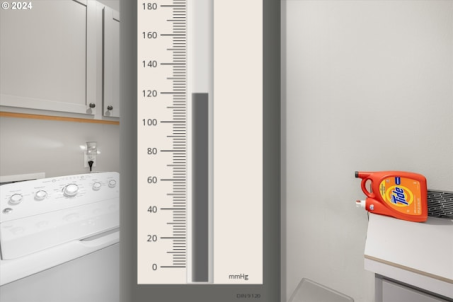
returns 120,mmHg
